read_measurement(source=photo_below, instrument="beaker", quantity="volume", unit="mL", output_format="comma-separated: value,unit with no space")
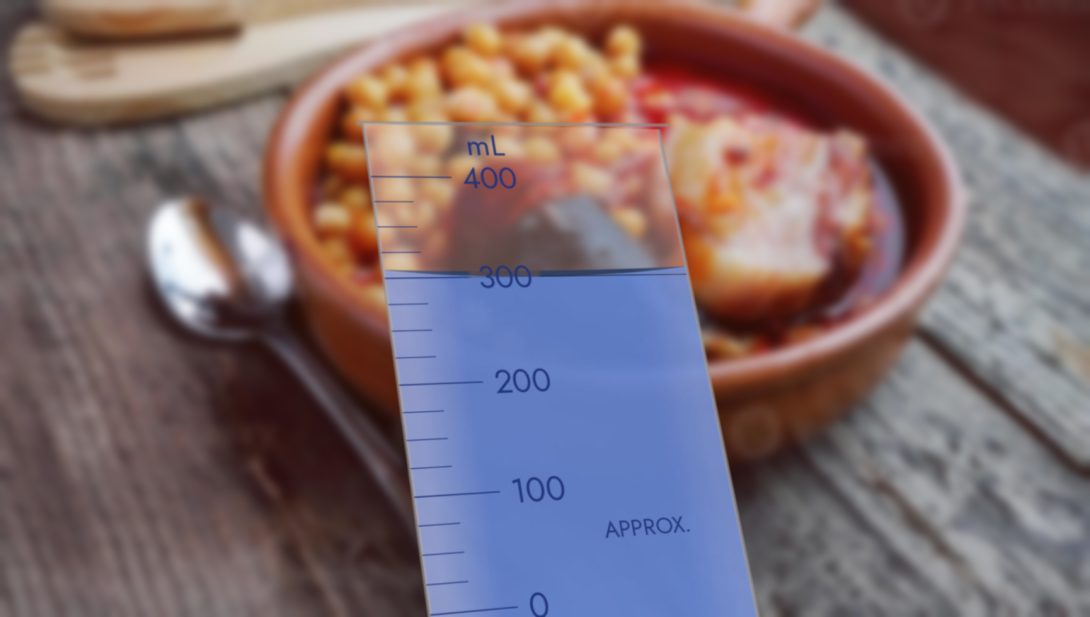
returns 300,mL
